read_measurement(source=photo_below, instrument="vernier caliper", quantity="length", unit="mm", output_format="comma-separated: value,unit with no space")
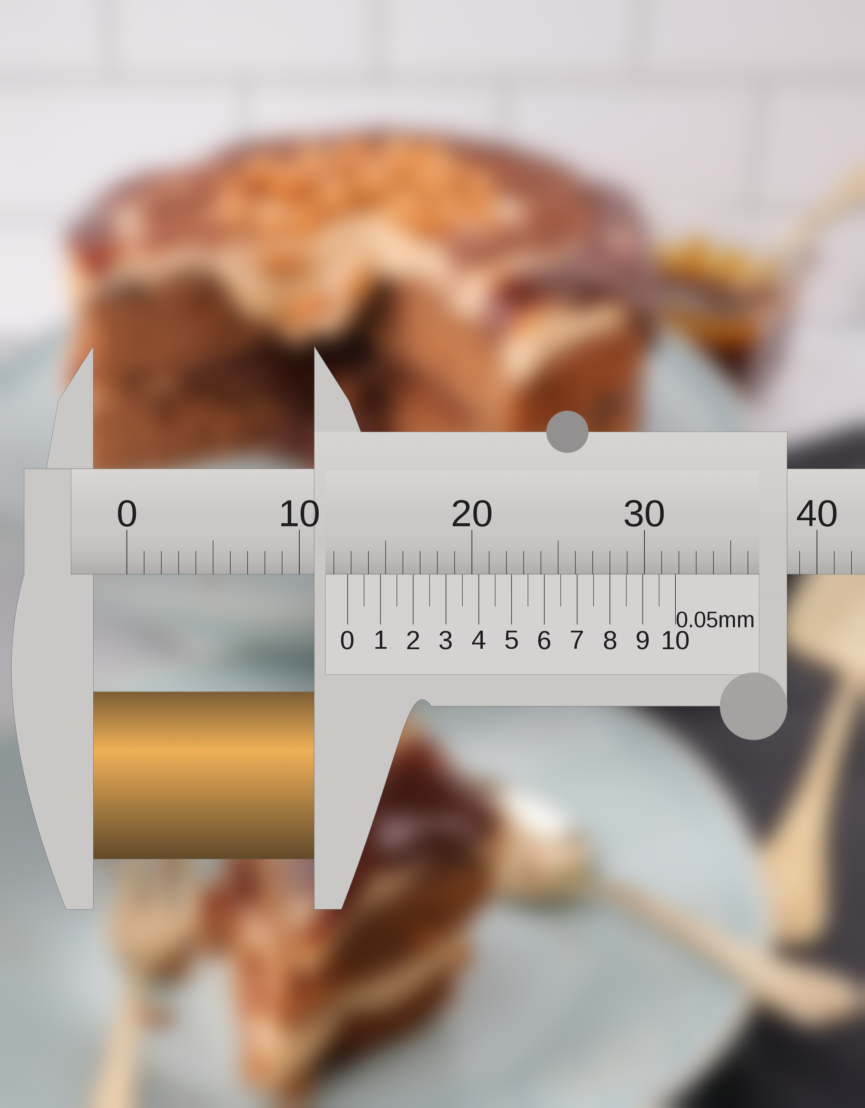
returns 12.8,mm
